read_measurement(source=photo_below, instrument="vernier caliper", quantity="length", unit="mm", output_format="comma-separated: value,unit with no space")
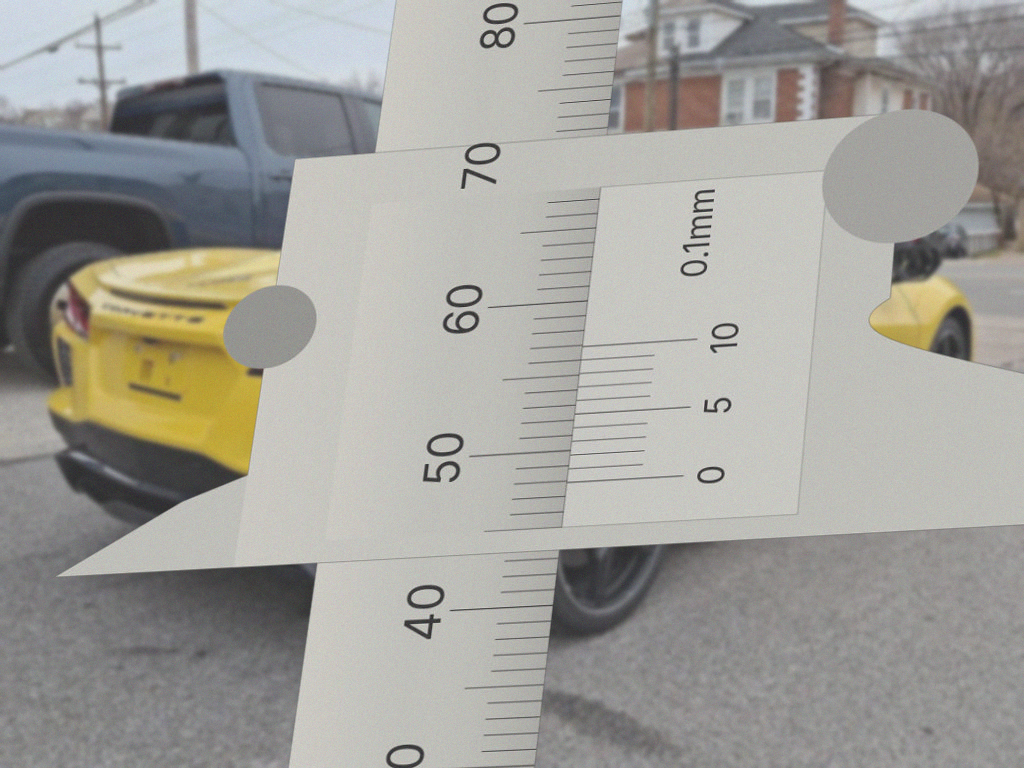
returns 47.9,mm
